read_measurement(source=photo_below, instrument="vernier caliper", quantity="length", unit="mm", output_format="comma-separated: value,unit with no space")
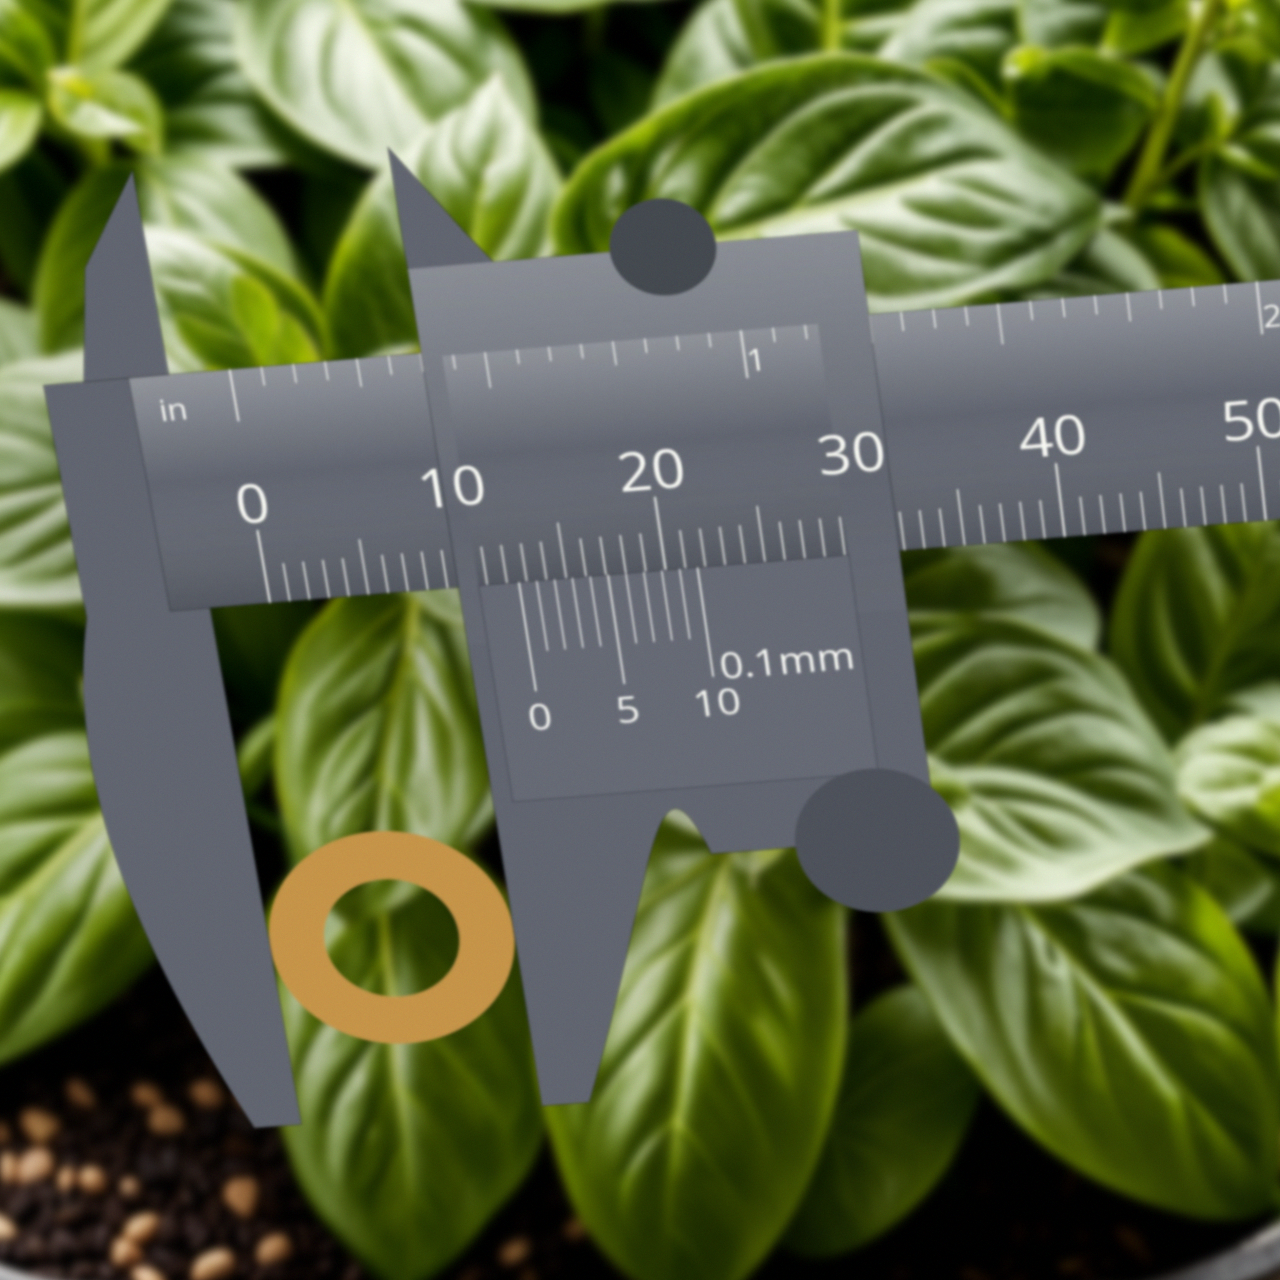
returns 12.6,mm
